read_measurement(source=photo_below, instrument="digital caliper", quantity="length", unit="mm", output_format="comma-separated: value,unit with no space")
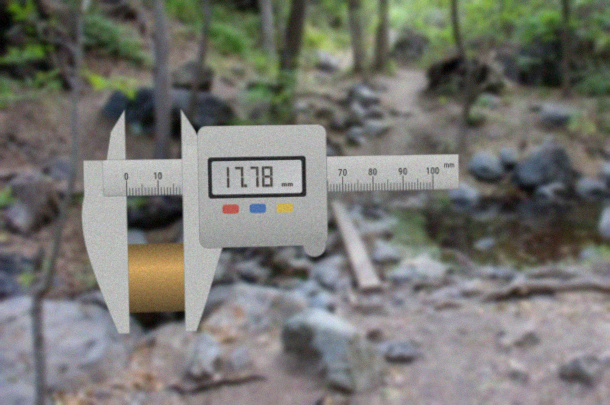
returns 17.78,mm
